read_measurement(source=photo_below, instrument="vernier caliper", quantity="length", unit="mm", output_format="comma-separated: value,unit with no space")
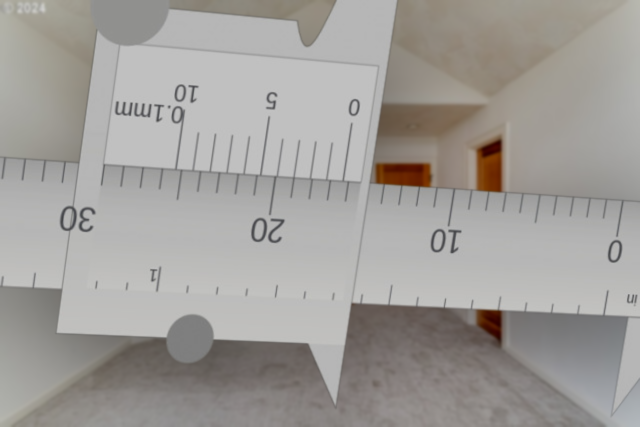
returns 16.3,mm
